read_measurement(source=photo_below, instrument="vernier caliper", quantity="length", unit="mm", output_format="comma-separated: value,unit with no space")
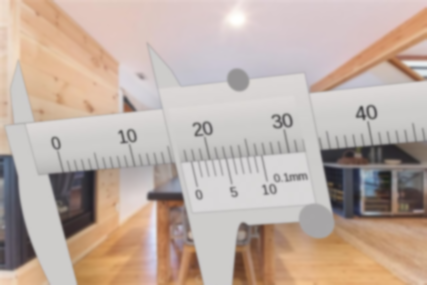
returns 17.6,mm
